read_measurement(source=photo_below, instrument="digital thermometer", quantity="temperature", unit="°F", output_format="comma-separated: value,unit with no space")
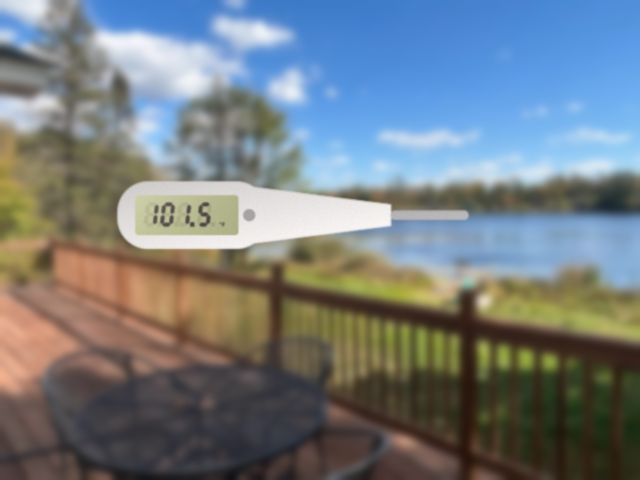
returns 101.5,°F
